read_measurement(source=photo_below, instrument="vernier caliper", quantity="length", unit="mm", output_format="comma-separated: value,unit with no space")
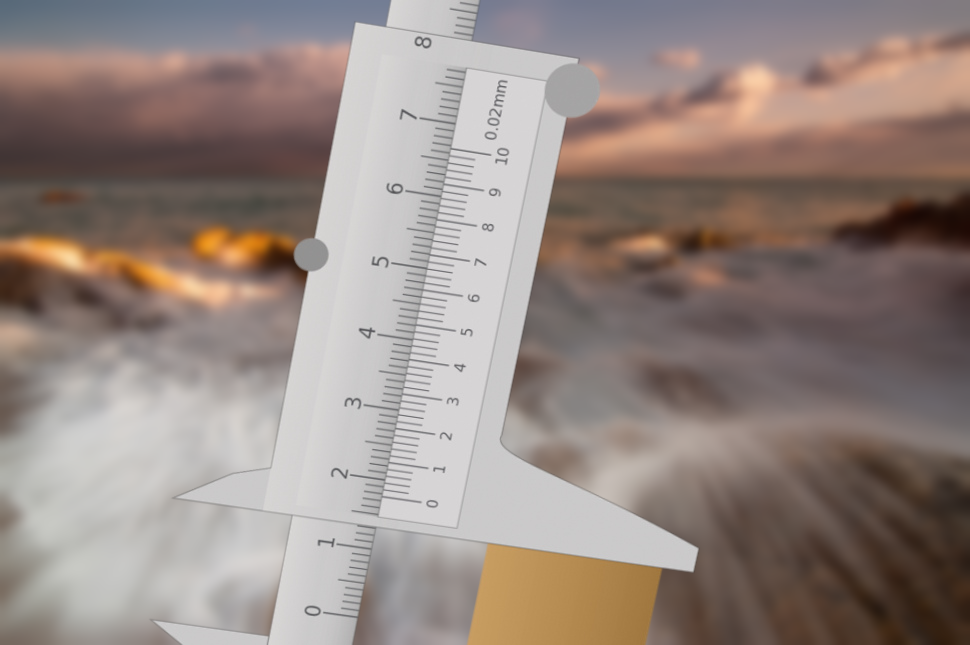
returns 17.6,mm
